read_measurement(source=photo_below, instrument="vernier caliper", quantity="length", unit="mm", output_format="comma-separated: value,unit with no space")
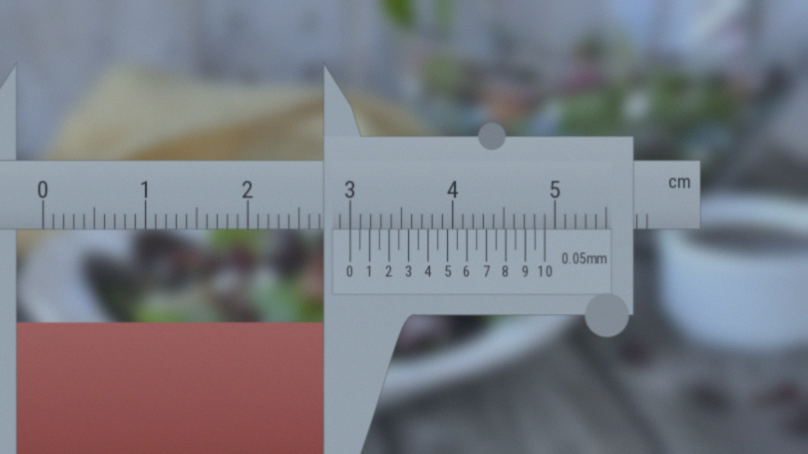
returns 30.0,mm
